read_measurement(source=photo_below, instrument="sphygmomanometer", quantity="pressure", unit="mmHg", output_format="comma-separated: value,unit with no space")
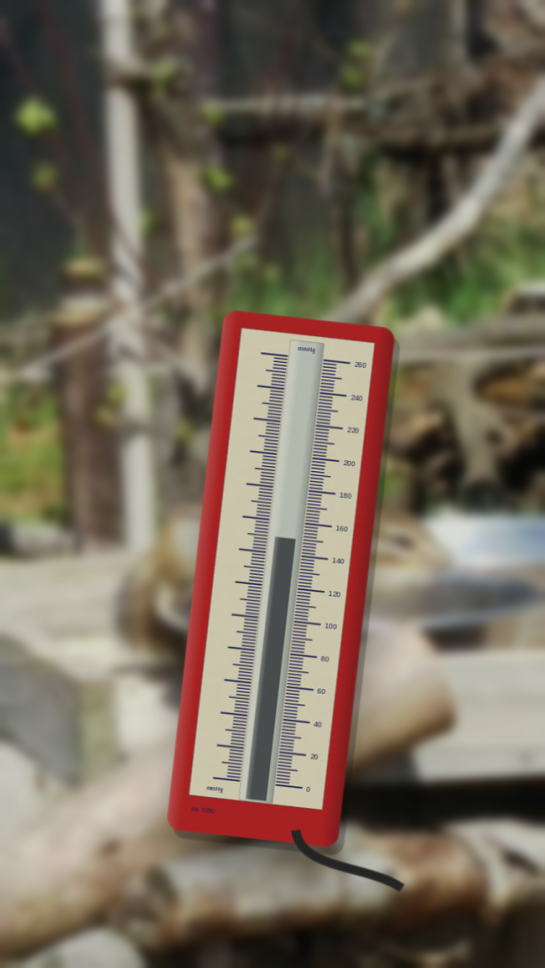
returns 150,mmHg
